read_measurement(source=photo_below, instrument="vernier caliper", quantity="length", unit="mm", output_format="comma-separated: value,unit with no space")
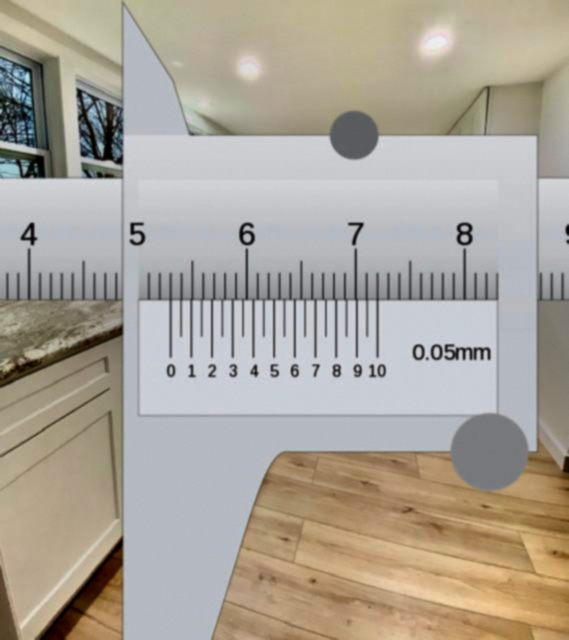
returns 53.0,mm
